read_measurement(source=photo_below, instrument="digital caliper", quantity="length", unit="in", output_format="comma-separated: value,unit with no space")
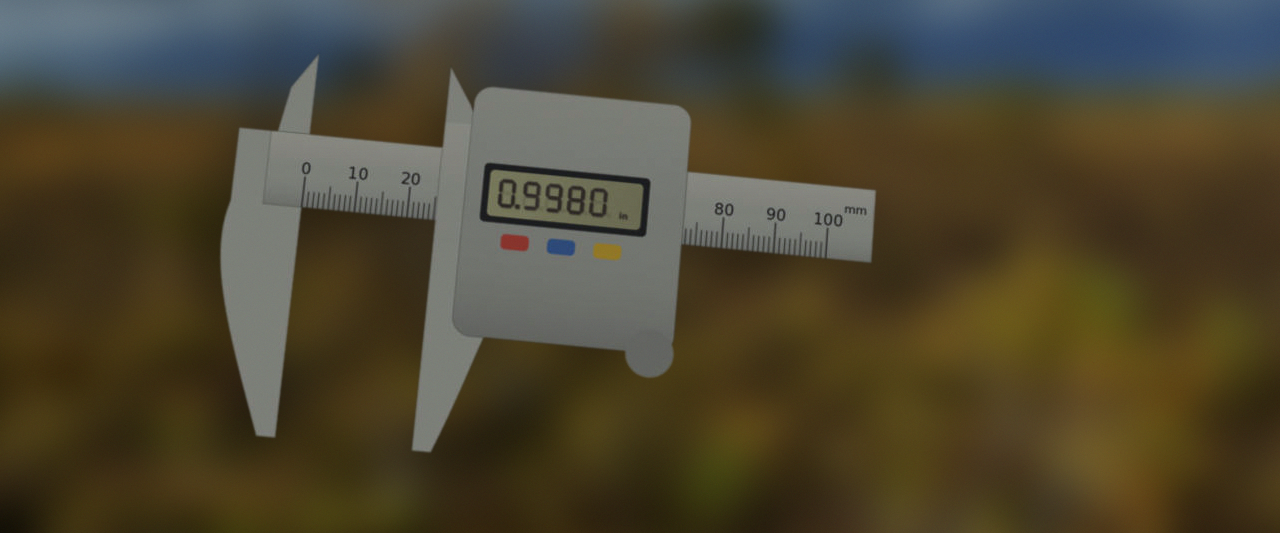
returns 0.9980,in
